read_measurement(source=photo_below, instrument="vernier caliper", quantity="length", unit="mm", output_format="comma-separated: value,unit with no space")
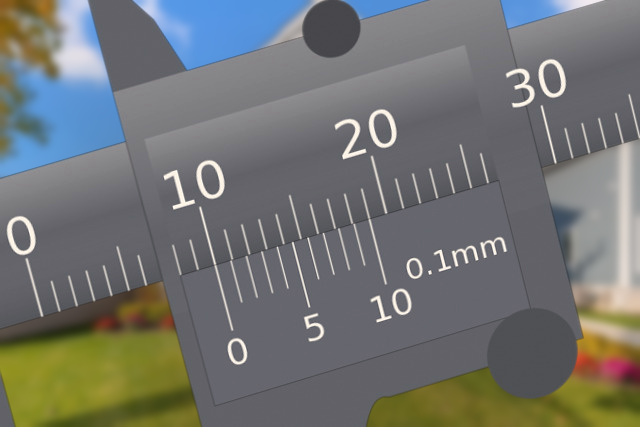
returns 10.0,mm
